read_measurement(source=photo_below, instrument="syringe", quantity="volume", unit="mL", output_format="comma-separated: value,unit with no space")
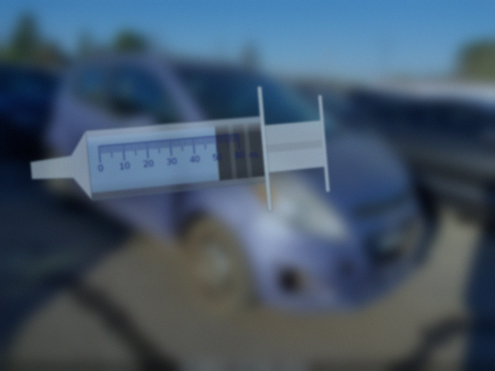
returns 50,mL
